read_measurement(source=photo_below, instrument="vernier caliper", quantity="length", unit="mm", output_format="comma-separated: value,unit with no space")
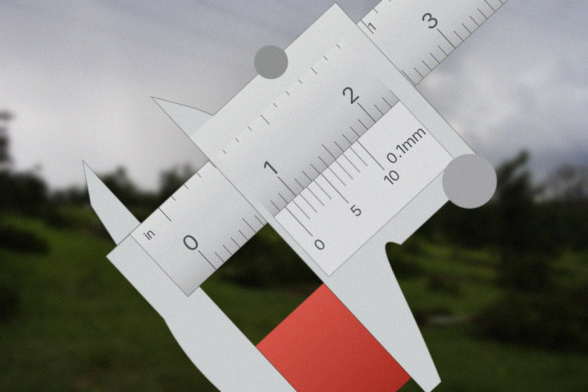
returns 8.6,mm
